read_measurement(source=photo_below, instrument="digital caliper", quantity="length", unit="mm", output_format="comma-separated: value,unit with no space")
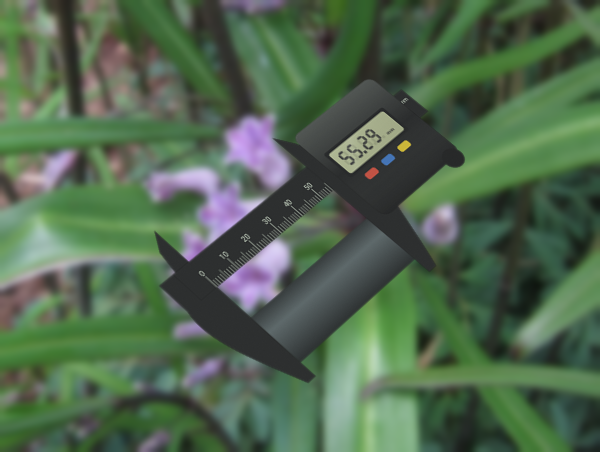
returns 55.29,mm
